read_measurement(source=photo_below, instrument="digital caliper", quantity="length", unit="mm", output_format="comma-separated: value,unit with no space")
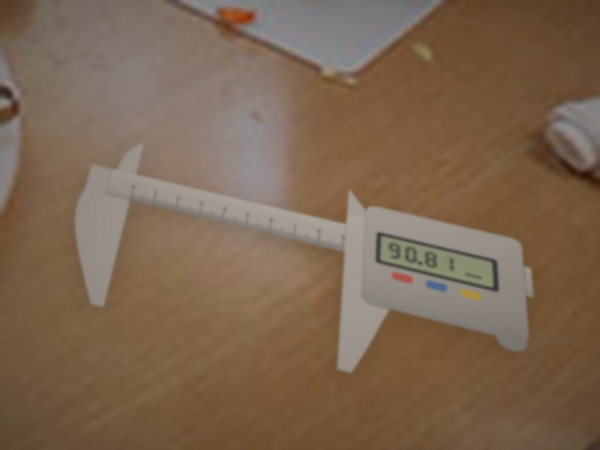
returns 90.81,mm
